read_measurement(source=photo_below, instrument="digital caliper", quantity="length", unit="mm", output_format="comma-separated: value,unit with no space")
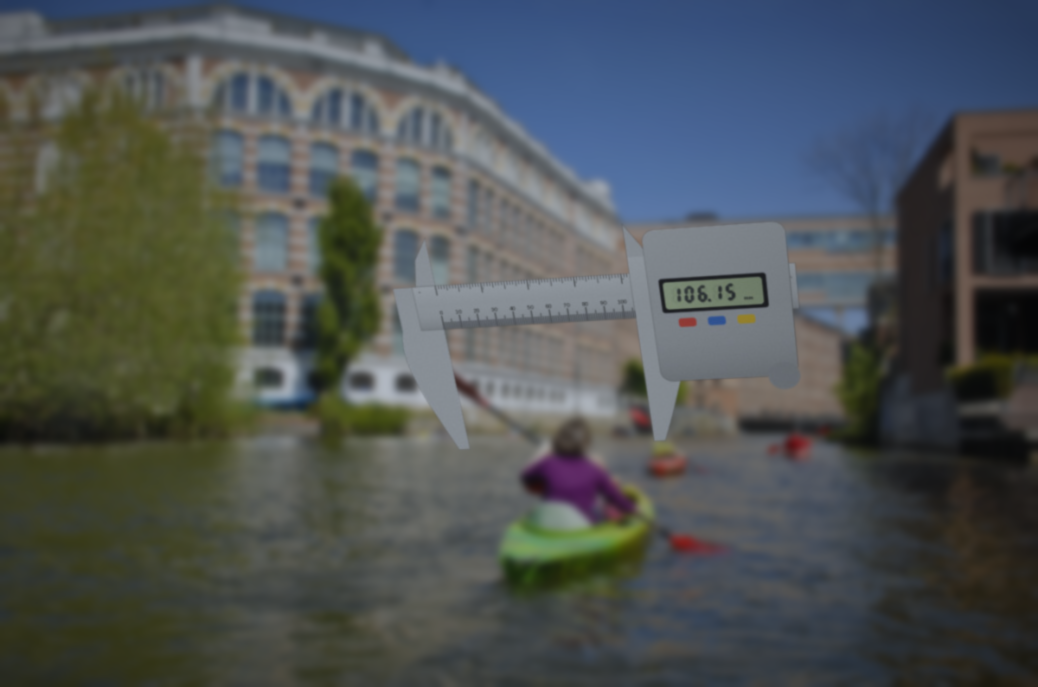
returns 106.15,mm
